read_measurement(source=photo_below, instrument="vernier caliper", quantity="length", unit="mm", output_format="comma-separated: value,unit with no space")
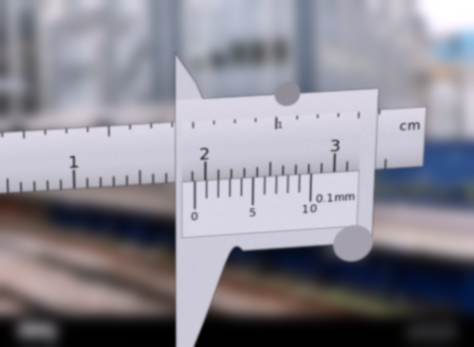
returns 19.2,mm
